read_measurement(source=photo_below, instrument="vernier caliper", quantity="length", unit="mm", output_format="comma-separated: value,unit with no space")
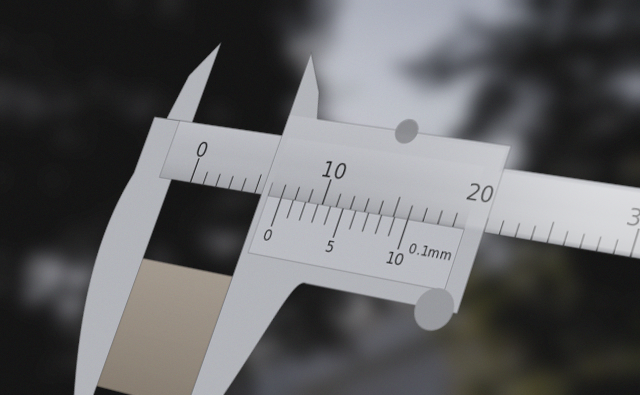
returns 7.0,mm
